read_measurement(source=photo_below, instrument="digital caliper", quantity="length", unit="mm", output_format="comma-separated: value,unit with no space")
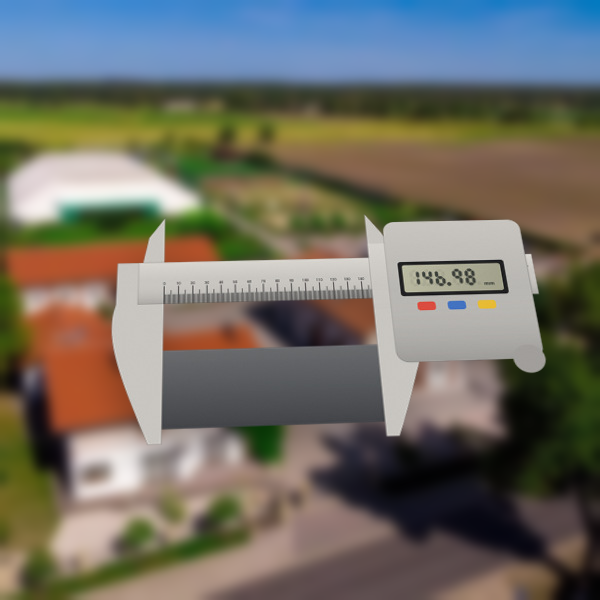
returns 146.98,mm
